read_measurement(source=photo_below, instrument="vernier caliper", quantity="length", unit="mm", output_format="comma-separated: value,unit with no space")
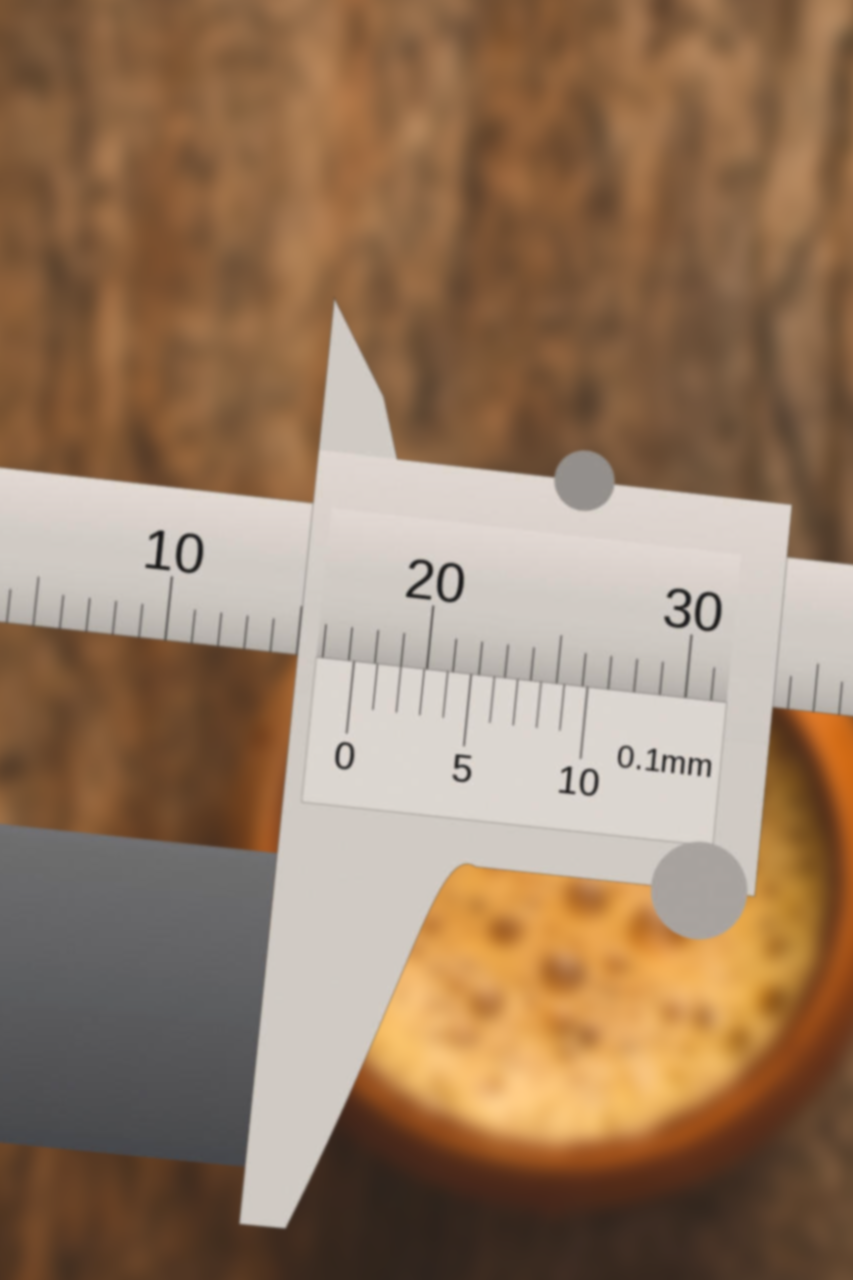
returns 17.2,mm
